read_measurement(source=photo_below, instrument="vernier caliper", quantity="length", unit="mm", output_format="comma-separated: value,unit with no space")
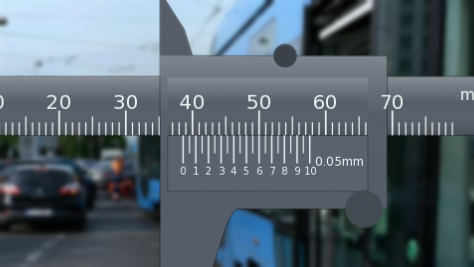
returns 38.6,mm
